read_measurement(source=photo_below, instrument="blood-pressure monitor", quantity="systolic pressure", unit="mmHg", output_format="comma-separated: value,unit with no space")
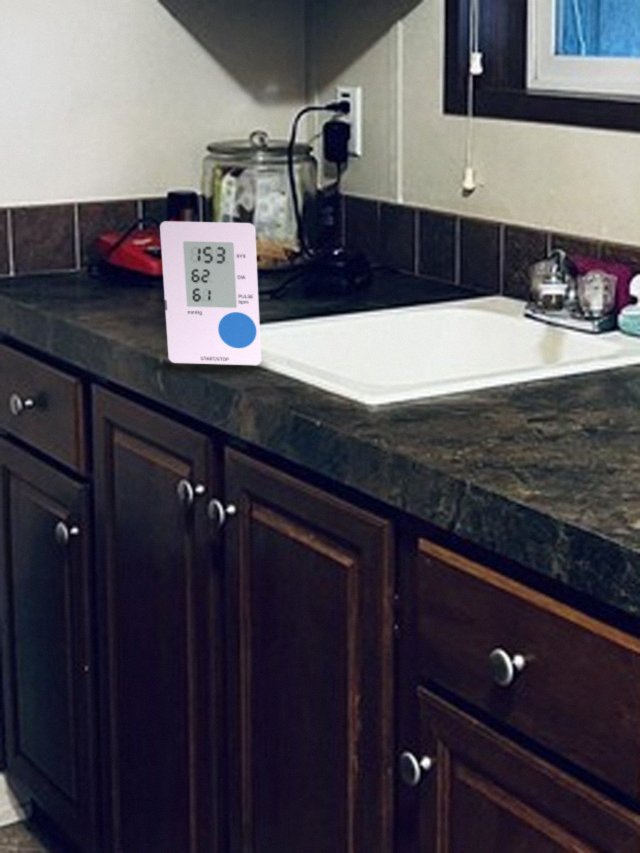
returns 153,mmHg
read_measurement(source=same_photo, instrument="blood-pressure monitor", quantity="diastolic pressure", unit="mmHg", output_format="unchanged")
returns 62,mmHg
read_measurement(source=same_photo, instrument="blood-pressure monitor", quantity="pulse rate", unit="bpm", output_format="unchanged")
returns 61,bpm
